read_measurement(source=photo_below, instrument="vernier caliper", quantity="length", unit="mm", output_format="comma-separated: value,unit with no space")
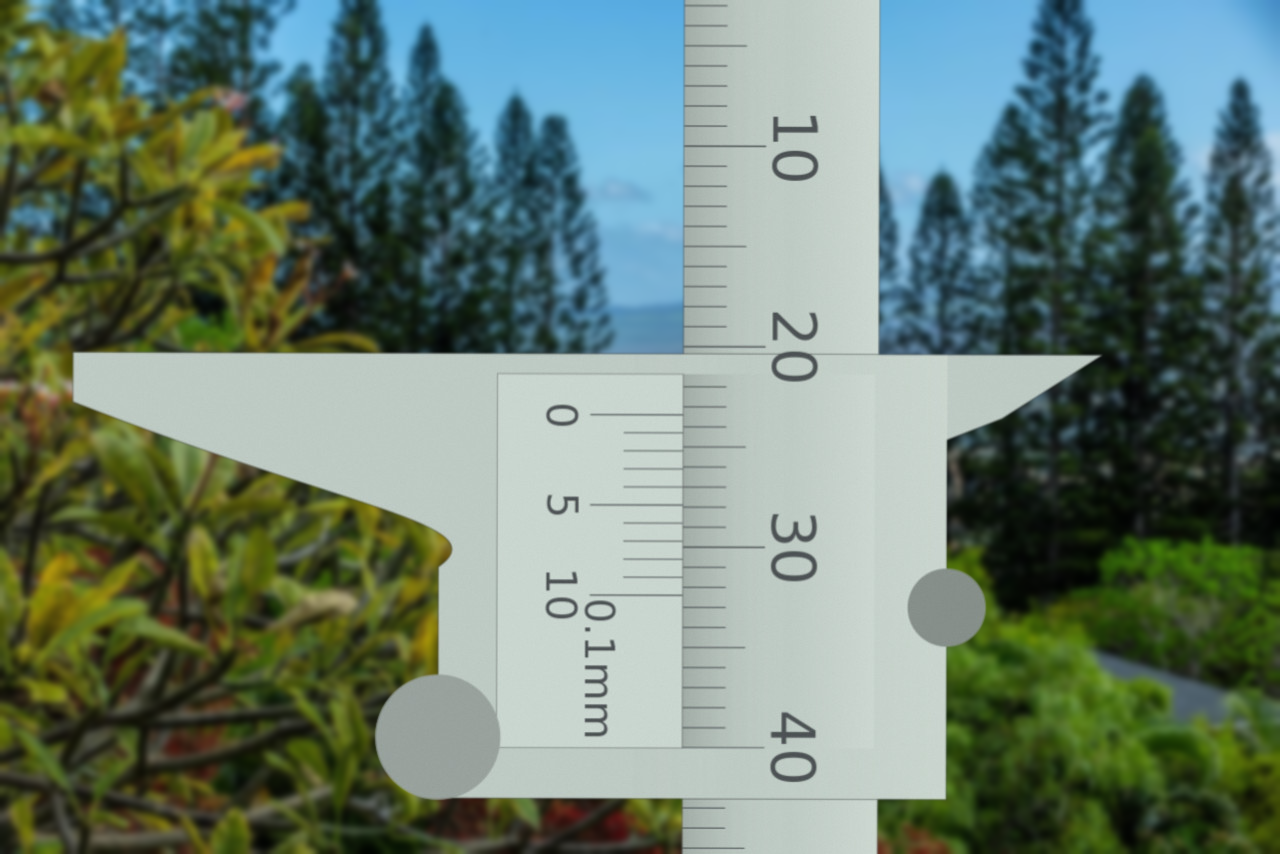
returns 23.4,mm
